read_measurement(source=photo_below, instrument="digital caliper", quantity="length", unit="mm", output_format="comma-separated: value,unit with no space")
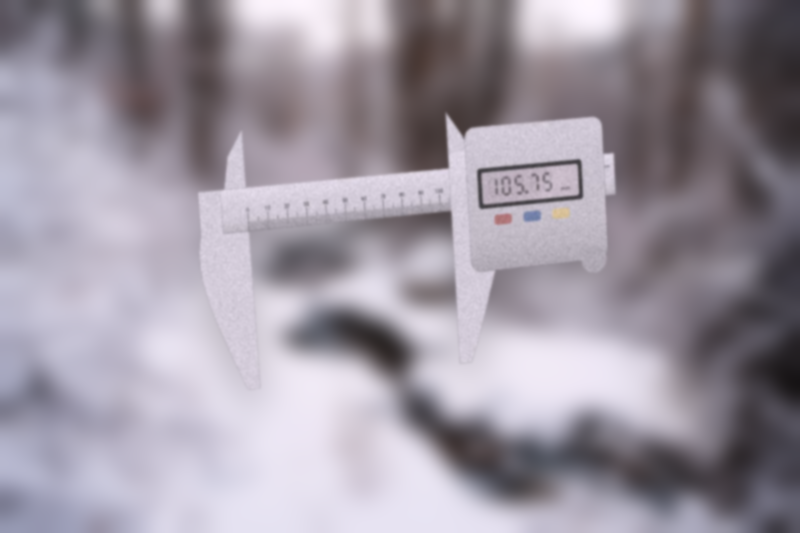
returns 105.75,mm
